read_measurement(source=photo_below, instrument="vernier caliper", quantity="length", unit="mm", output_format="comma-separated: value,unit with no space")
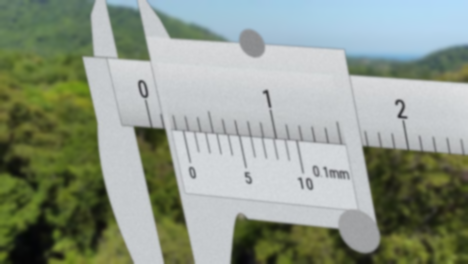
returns 2.6,mm
